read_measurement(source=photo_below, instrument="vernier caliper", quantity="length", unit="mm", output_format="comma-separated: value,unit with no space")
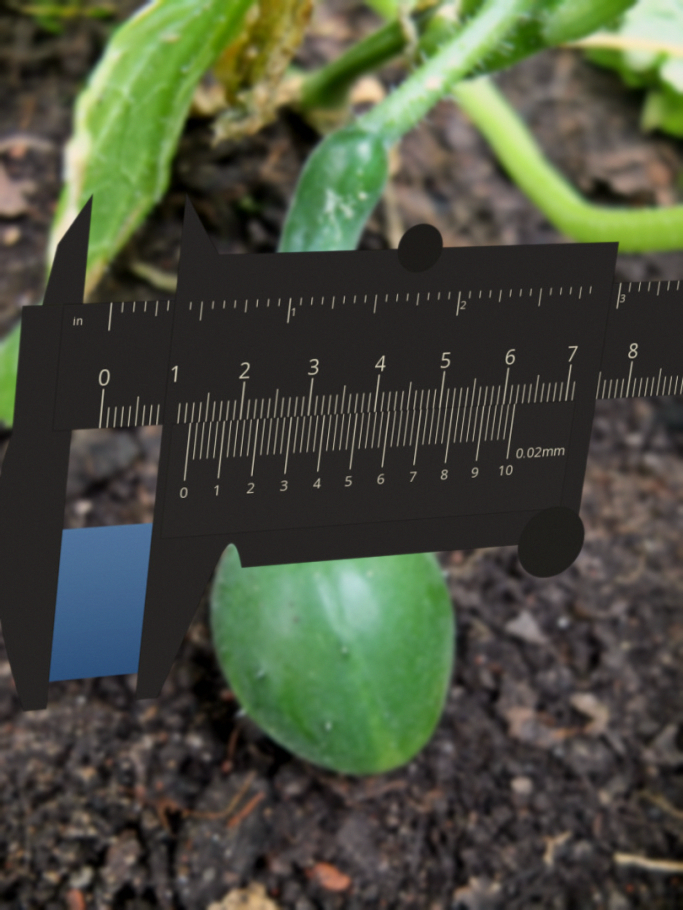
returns 12.8,mm
